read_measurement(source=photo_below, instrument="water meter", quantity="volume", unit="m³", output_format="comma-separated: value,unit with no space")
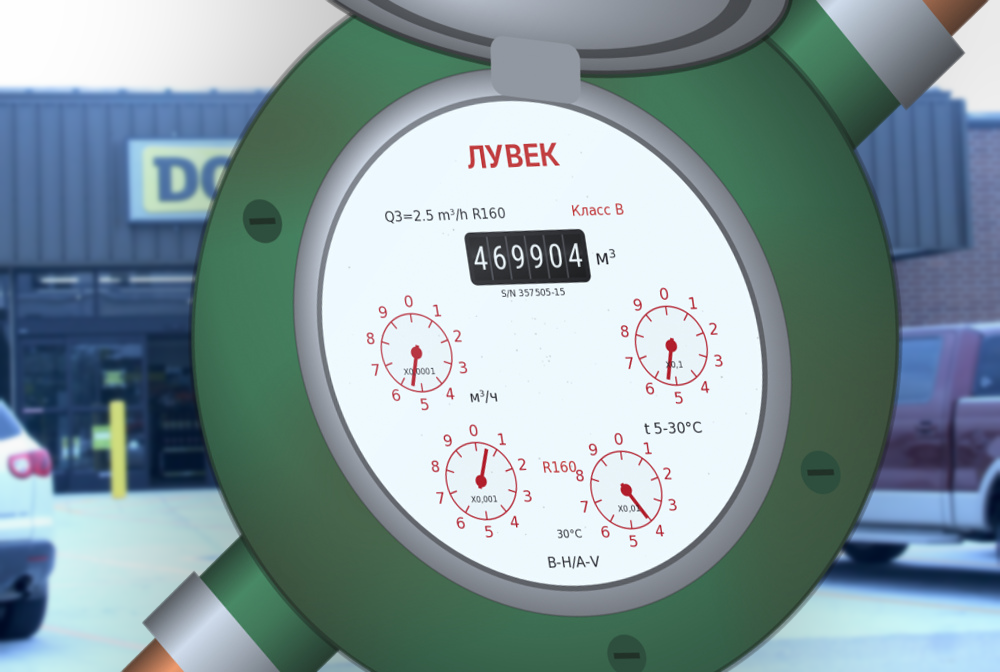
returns 469904.5405,m³
